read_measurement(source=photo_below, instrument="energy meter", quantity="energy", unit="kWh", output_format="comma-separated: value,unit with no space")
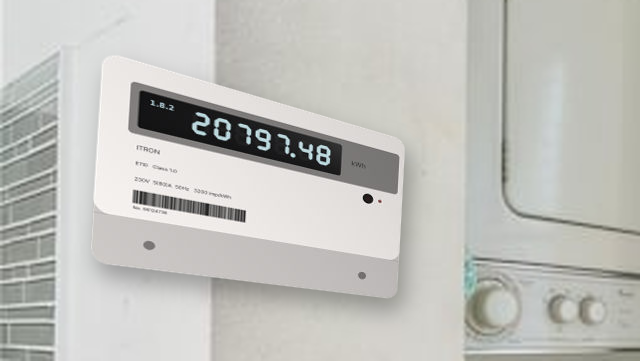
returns 20797.48,kWh
